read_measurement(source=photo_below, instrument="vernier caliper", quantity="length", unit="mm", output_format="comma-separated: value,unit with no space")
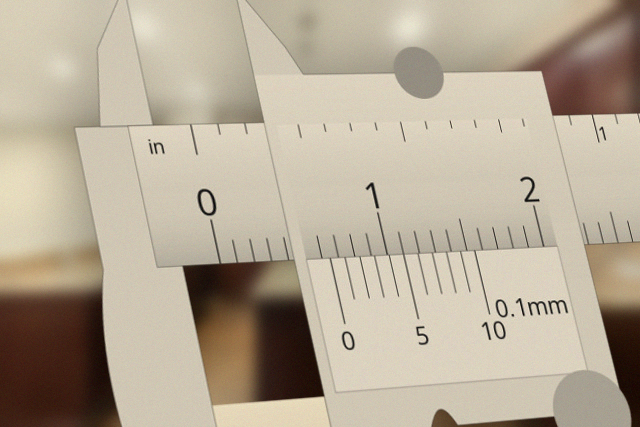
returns 6.5,mm
